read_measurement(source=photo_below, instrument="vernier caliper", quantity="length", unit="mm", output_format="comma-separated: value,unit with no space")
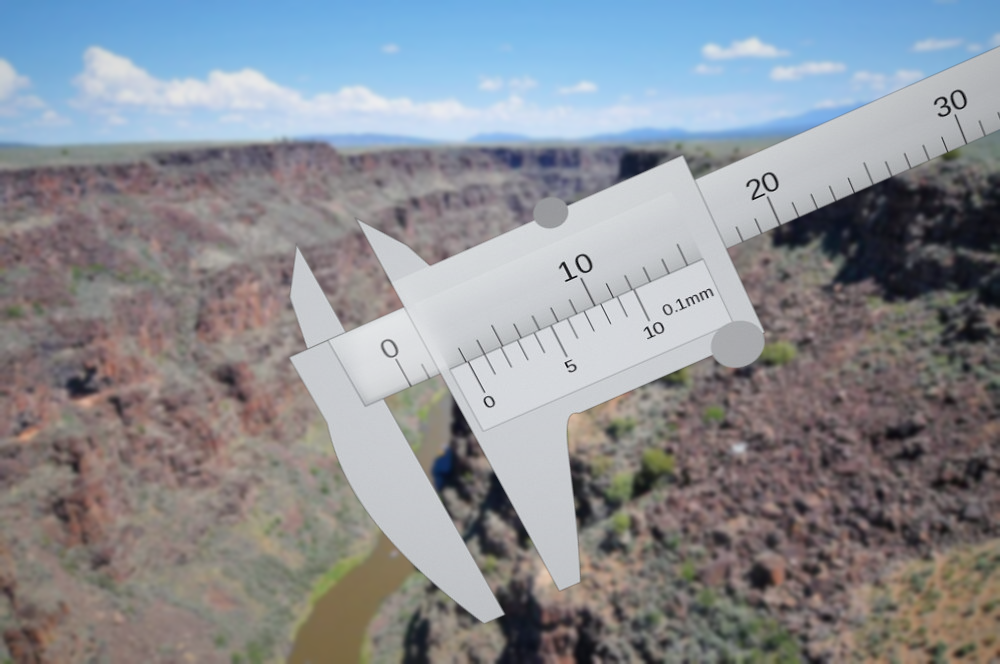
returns 3.1,mm
